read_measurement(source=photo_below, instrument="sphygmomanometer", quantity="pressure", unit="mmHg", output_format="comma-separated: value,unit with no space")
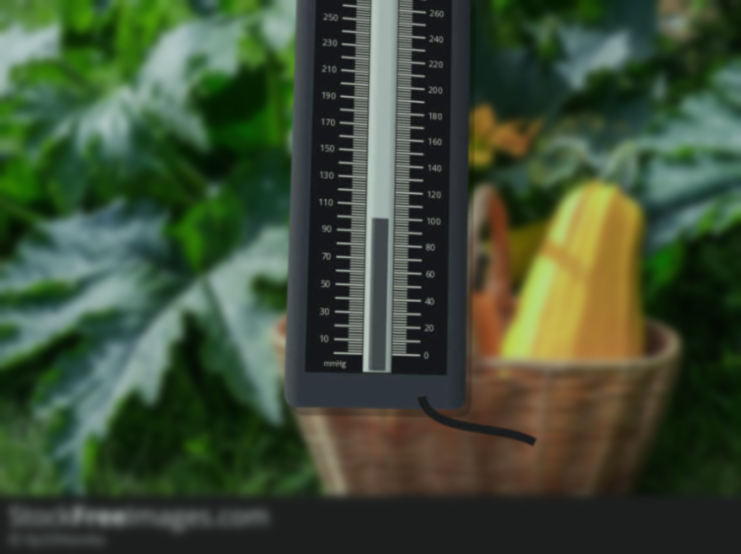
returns 100,mmHg
